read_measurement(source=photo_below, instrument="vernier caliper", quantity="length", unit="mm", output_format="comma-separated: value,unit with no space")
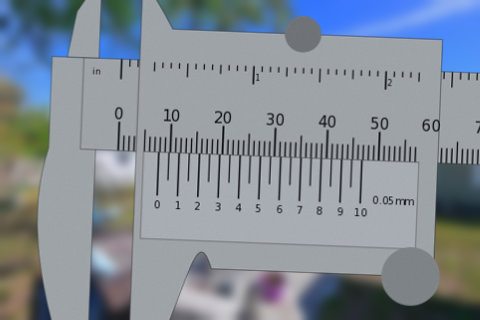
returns 7.8,mm
